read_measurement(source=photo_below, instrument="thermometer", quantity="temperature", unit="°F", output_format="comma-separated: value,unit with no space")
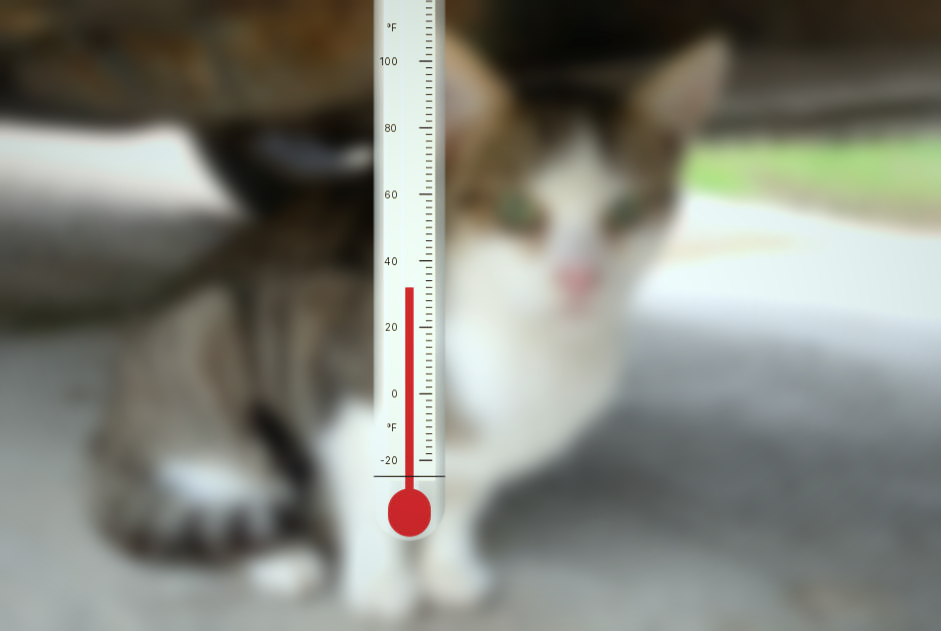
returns 32,°F
